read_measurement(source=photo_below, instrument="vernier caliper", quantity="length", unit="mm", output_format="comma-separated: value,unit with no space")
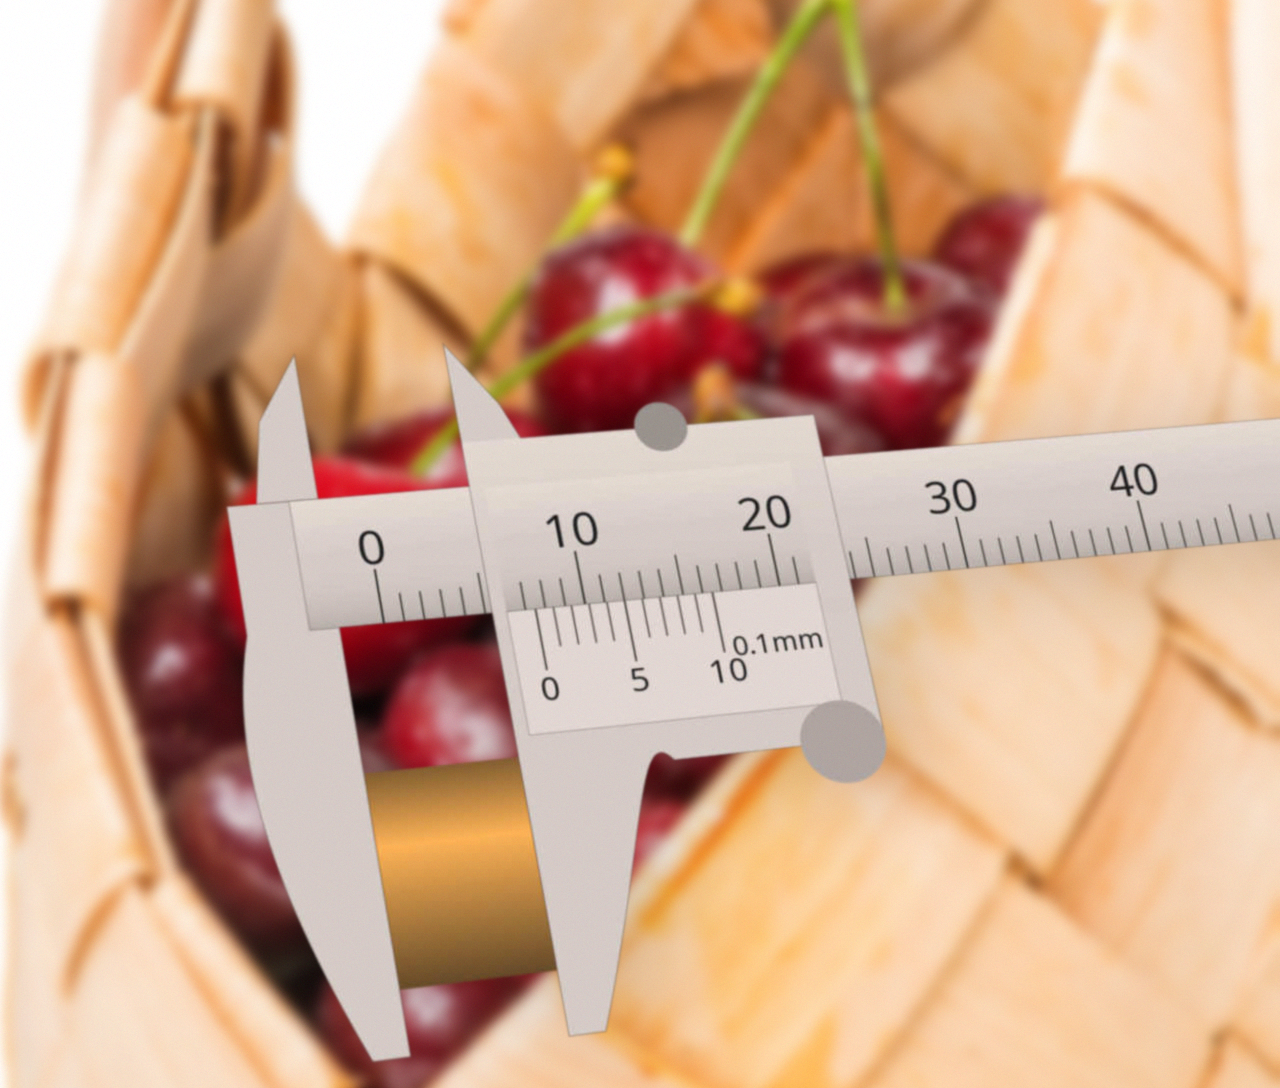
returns 7.5,mm
